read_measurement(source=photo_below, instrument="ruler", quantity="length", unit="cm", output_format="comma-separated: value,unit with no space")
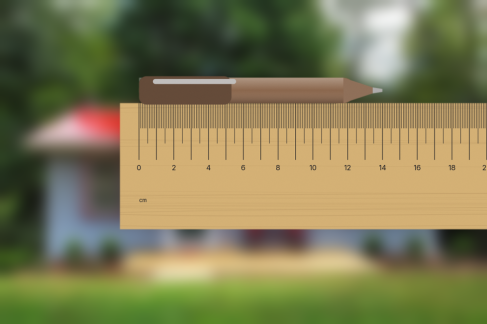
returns 14,cm
